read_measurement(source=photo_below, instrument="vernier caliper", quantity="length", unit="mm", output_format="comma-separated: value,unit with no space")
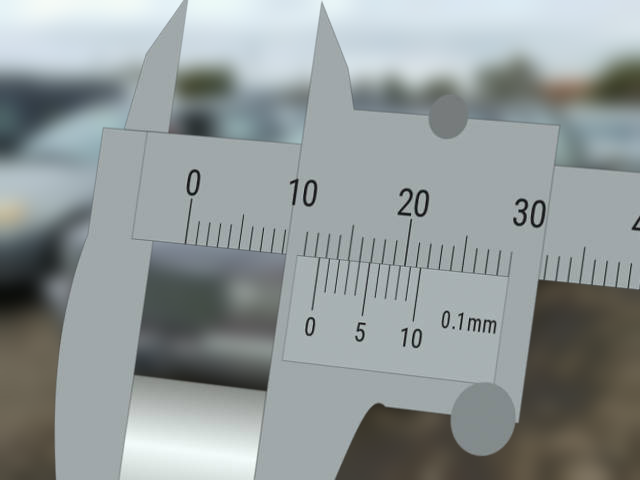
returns 12.4,mm
